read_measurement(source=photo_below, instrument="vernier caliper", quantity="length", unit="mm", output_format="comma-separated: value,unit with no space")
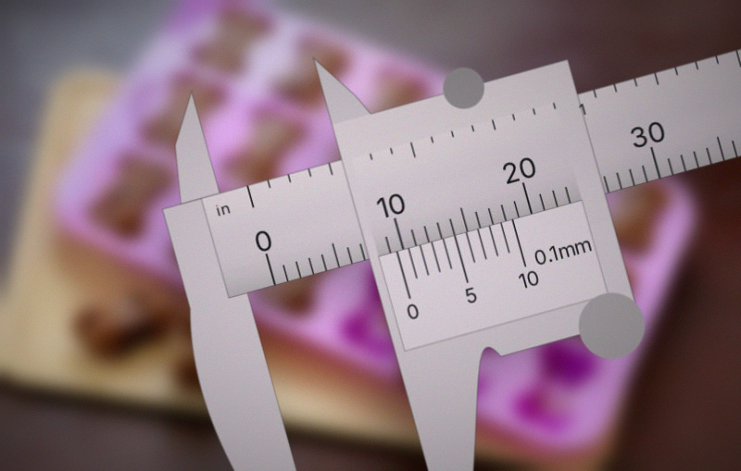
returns 9.5,mm
